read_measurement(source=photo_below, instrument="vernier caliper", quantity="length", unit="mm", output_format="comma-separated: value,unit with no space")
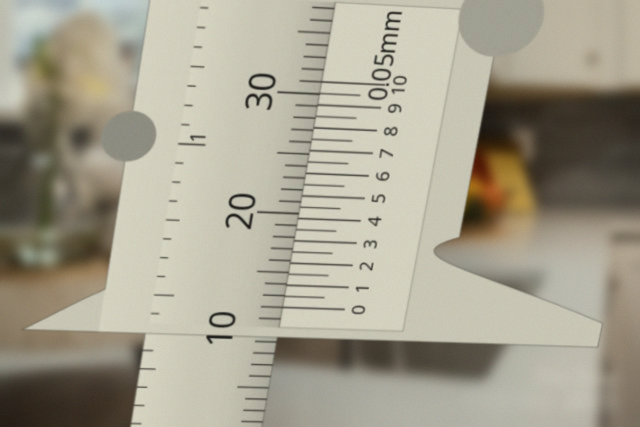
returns 12.0,mm
